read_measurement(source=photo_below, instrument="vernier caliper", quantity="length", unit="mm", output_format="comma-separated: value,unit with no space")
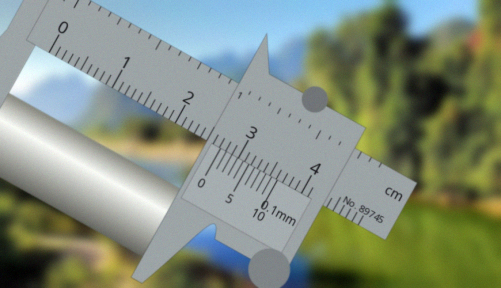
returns 27.2,mm
